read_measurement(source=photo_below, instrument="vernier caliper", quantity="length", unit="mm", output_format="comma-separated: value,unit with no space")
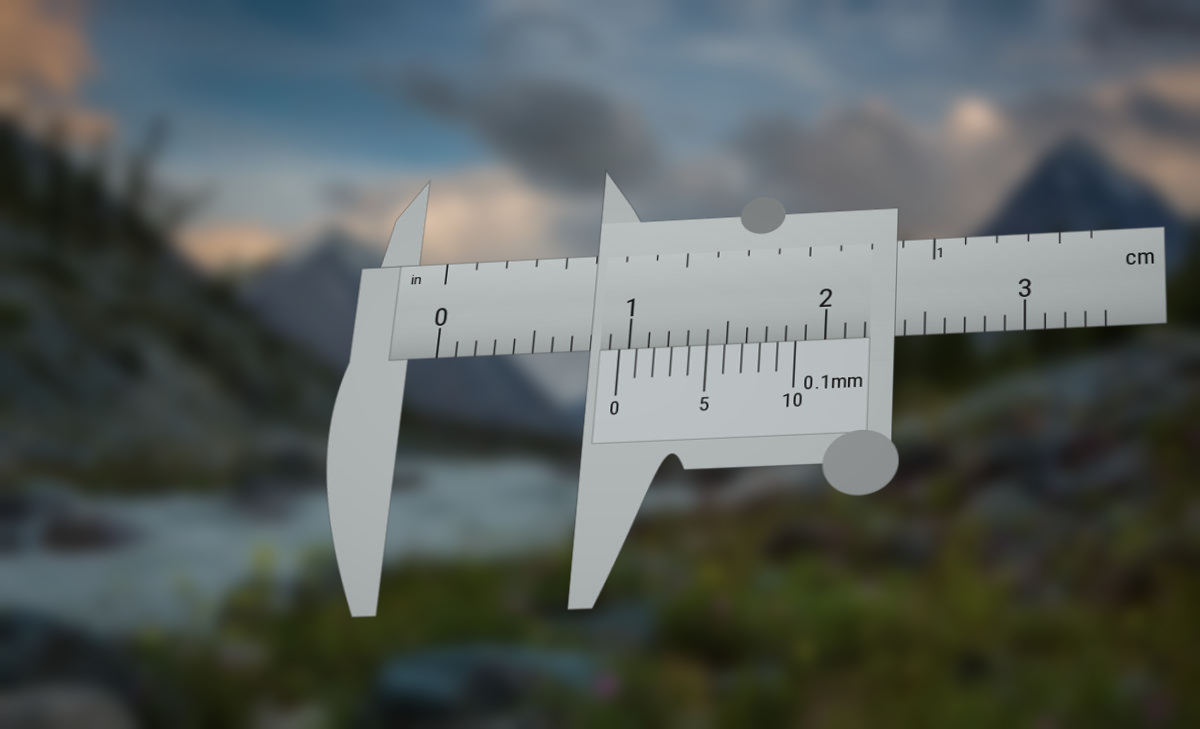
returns 9.5,mm
